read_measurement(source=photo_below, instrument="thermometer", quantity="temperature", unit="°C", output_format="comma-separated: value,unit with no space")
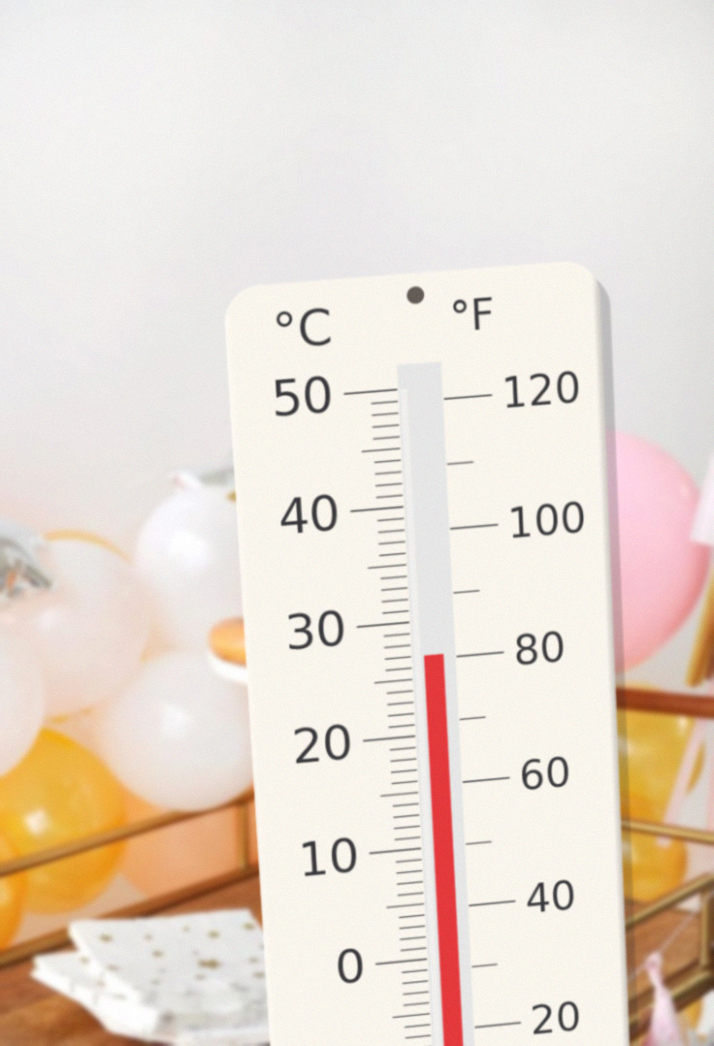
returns 27,°C
